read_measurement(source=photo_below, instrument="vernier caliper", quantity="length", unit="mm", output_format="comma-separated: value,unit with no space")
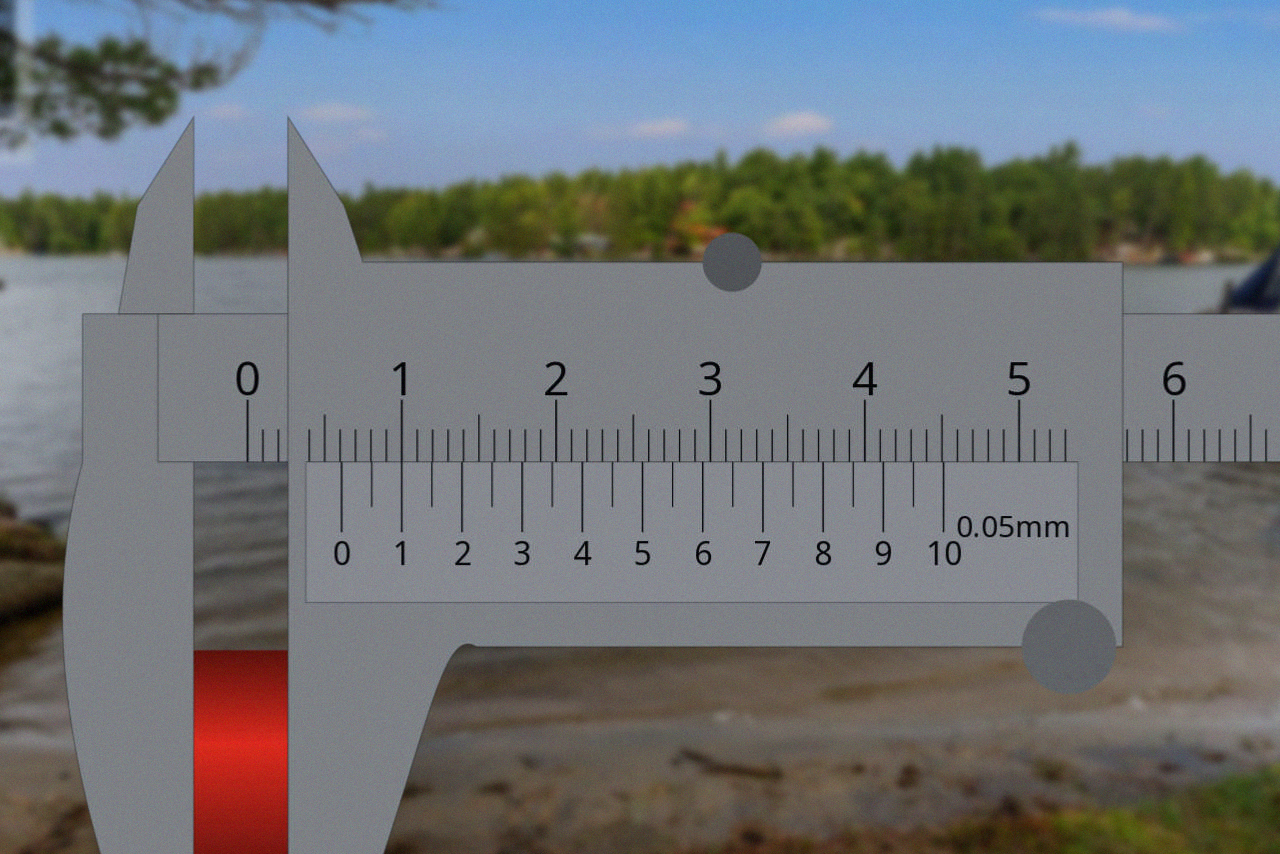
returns 6.1,mm
